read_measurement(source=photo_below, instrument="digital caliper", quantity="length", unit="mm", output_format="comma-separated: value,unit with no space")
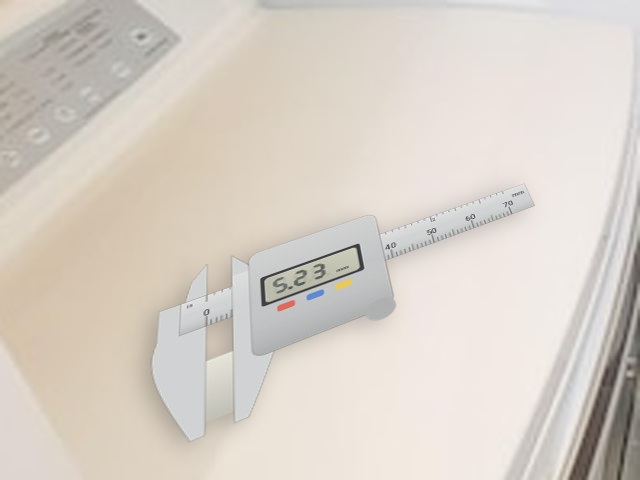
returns 5.23,mm
